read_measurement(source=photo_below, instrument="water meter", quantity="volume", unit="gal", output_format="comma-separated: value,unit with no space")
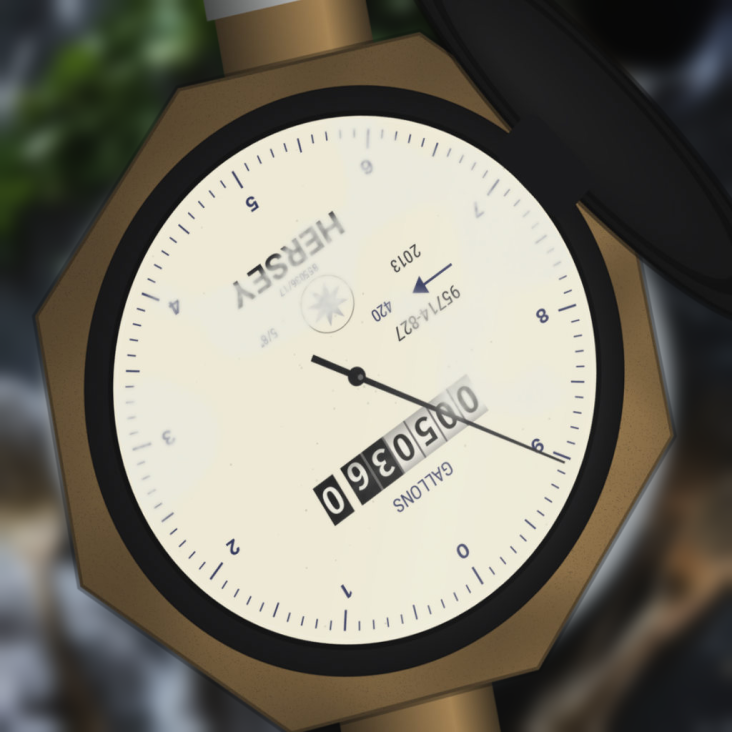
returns 50359.0,gal
